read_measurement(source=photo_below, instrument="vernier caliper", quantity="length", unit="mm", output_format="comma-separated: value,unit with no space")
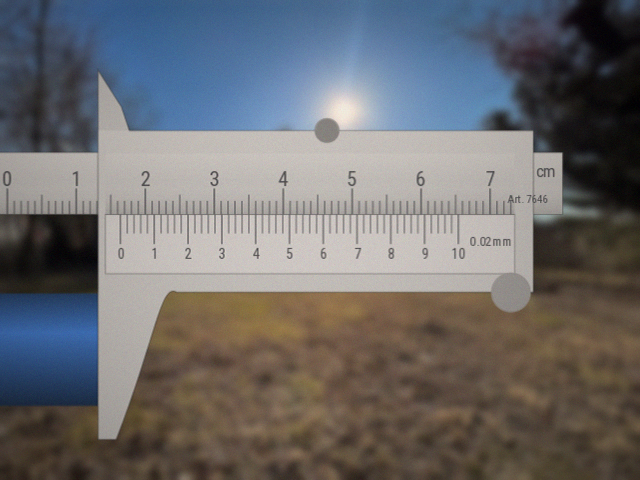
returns 16.4,mm
